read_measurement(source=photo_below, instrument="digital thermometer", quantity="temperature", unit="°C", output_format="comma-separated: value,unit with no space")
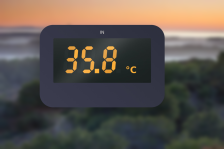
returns 35.8,°C
